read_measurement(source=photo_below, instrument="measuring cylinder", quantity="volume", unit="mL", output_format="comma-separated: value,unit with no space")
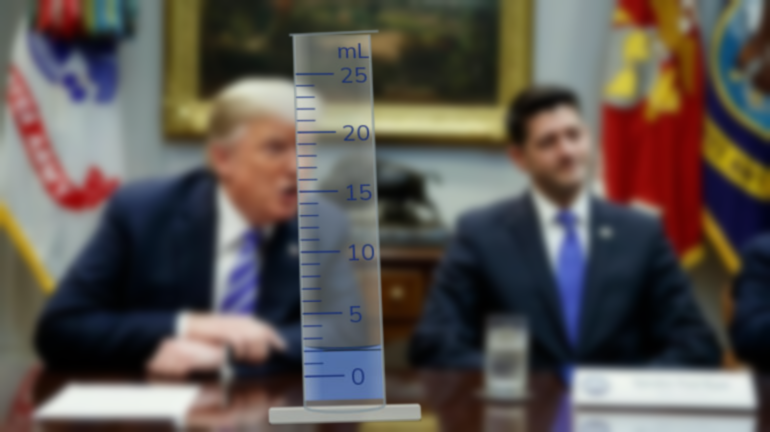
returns 2,mL
